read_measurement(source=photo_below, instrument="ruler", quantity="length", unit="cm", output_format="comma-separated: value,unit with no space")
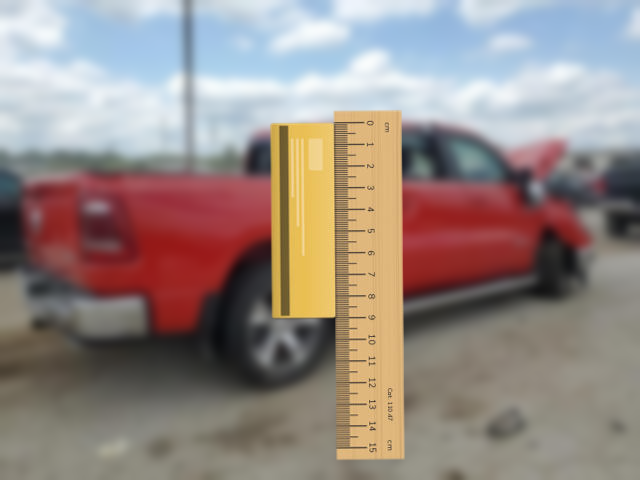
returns 9,cm
